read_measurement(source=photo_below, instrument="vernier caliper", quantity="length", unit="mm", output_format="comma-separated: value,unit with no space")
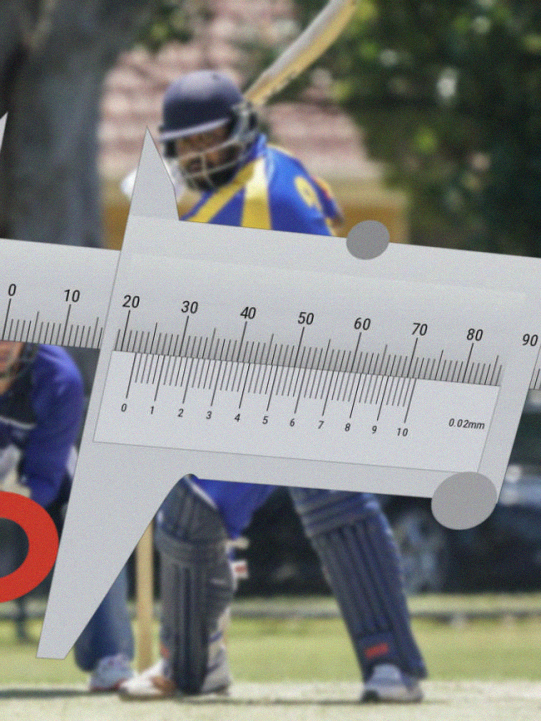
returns 22.6,mm
